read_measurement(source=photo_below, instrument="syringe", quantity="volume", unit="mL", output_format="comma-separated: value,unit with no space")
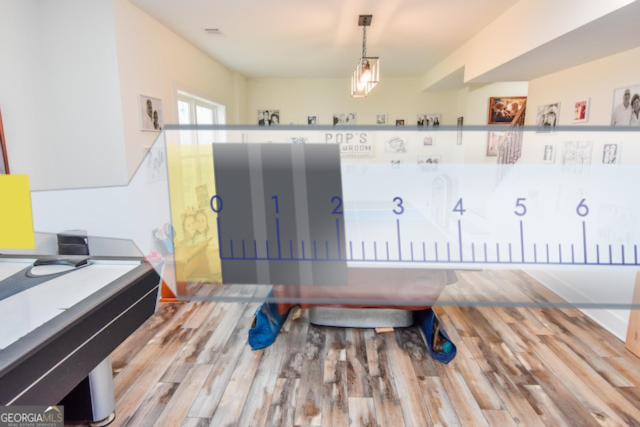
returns 0,mL
